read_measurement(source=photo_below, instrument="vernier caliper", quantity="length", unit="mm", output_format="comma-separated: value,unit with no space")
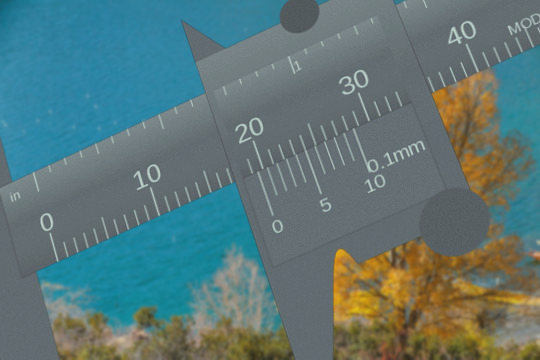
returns 19.5,mm
